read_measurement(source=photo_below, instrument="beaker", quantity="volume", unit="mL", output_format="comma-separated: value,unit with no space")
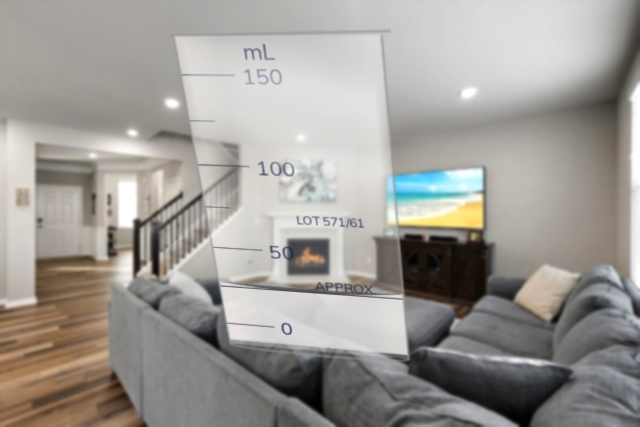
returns 25,mL
